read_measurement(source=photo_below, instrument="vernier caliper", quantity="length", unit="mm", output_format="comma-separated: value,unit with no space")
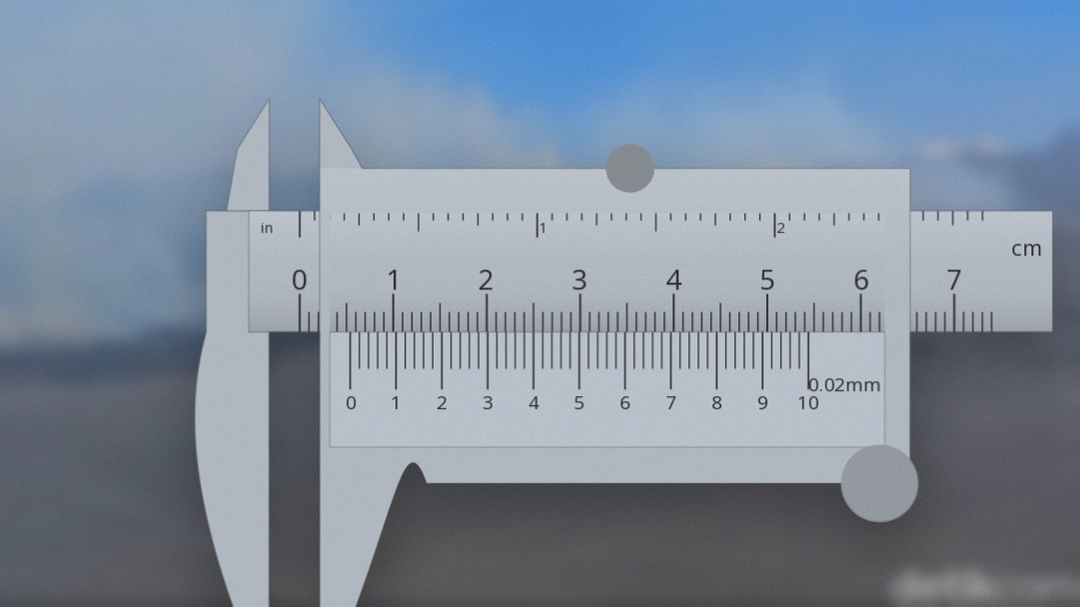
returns 5.4,mm
